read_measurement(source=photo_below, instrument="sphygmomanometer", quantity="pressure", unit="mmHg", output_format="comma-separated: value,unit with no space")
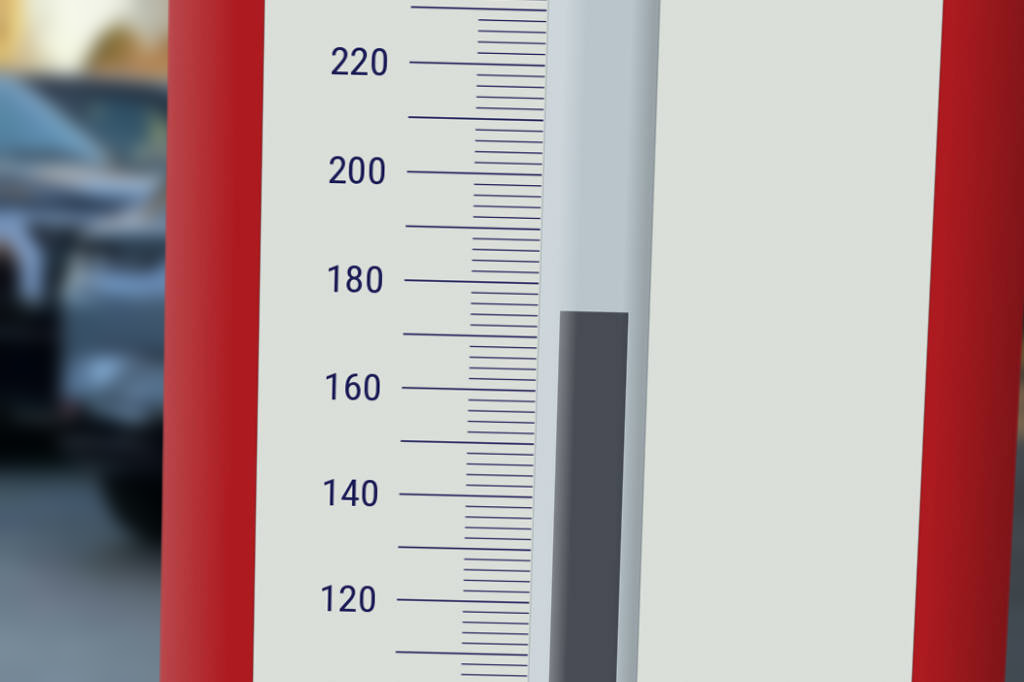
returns 175,mmHg
